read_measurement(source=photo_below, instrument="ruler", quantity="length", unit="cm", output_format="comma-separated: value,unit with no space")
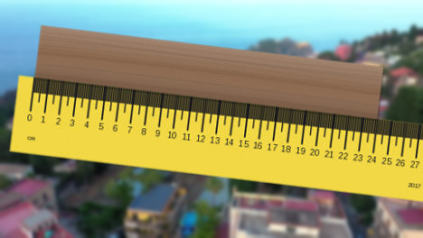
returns 24,cm
